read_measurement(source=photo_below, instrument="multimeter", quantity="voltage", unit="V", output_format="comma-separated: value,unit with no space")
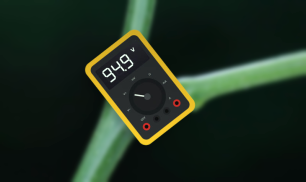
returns 94.9,V
